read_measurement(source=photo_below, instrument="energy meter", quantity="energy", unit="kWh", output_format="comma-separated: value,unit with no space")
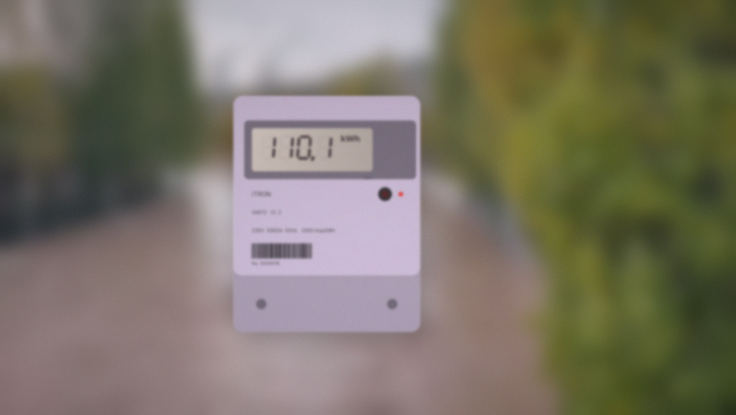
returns 110.1,kWh
